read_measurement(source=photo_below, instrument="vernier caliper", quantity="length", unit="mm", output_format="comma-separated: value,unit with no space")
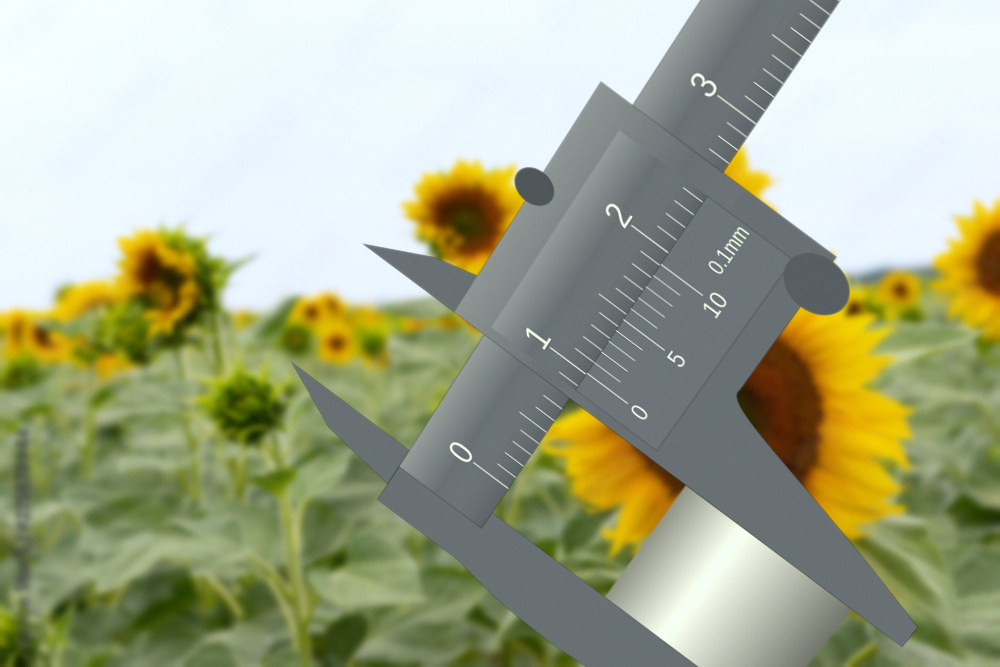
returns 10.1,mm
